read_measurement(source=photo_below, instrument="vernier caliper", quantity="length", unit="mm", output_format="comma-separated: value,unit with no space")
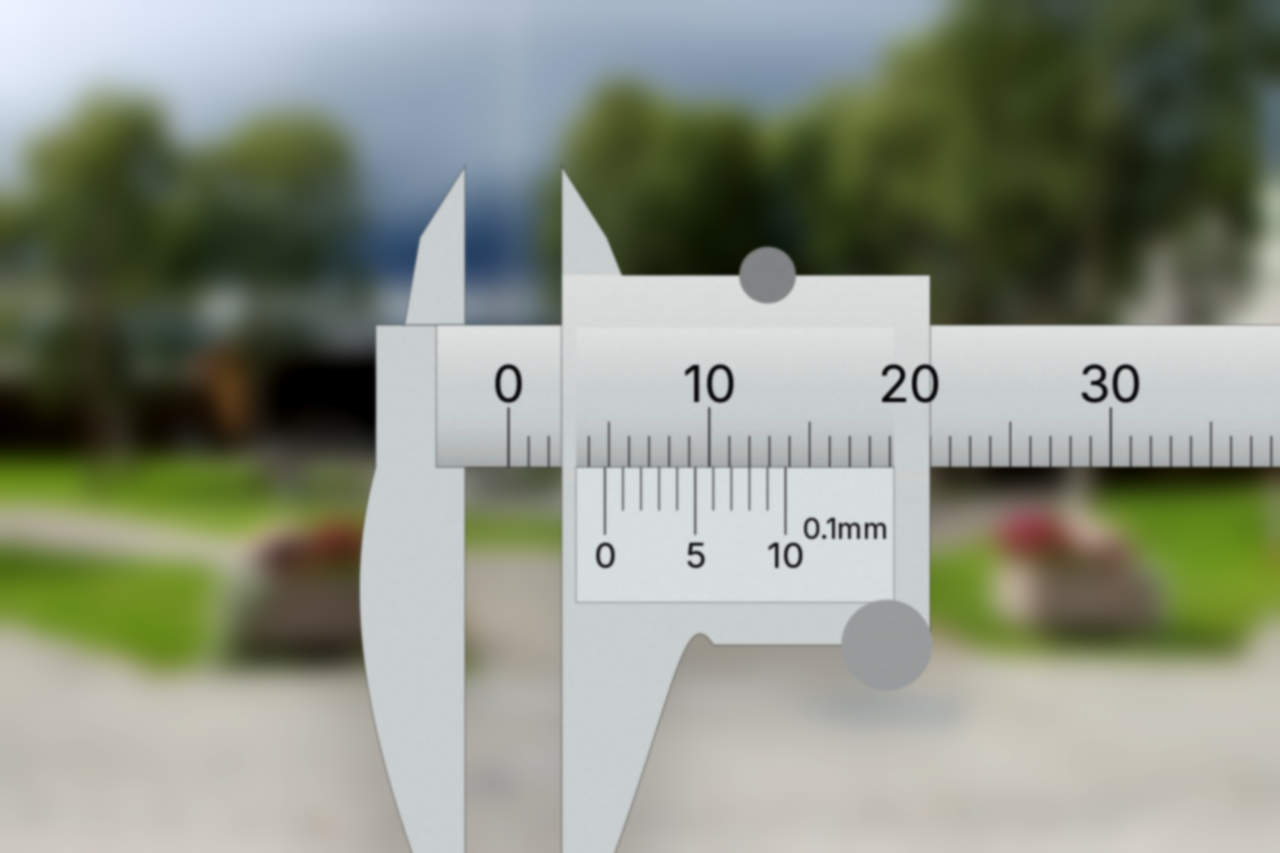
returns 4.8,mm
